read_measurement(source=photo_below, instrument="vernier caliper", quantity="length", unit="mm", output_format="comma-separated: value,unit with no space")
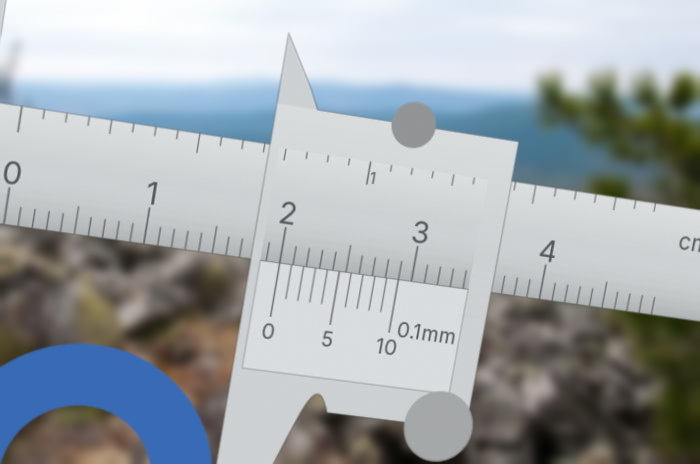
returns 20.0,mm
